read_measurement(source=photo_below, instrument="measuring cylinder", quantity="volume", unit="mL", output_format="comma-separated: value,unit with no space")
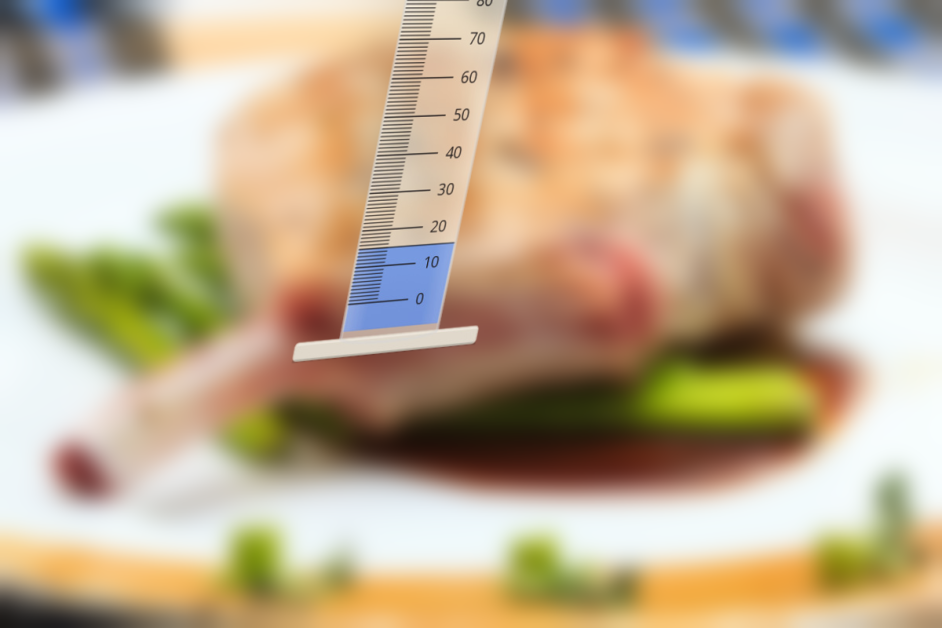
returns 15,mL
